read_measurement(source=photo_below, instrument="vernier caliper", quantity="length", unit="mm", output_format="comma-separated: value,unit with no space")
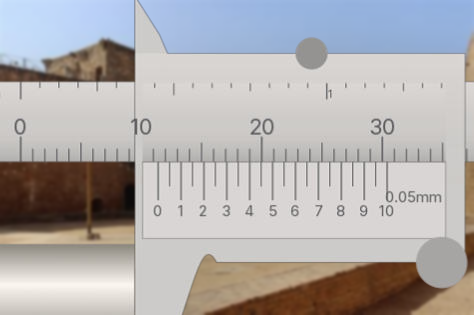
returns 11.4,mm
